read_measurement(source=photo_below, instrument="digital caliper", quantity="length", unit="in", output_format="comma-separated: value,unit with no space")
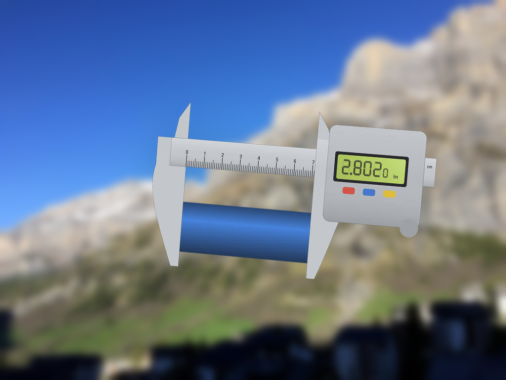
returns 2.8020,in
